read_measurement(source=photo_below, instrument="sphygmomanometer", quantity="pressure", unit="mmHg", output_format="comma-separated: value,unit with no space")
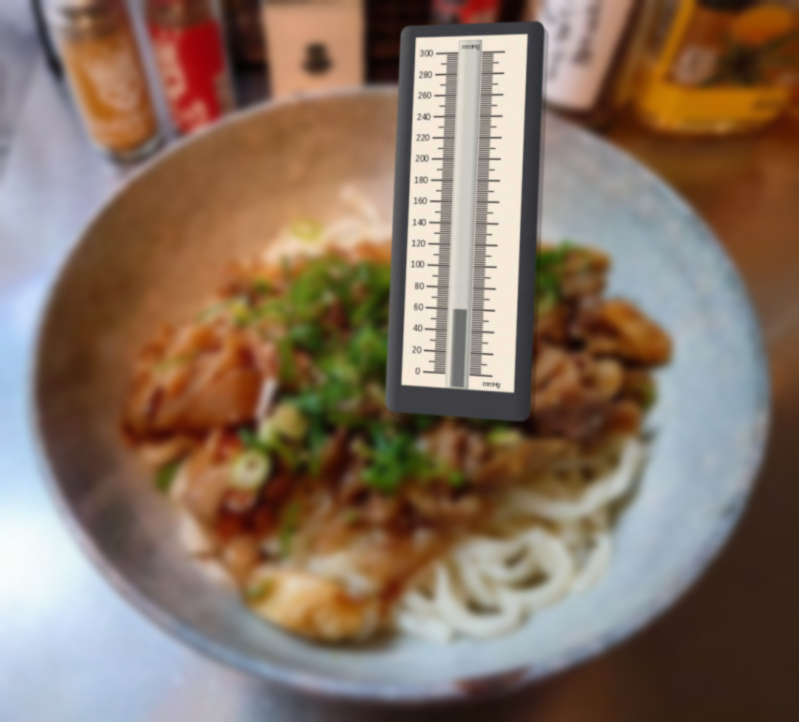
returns 60,mmHg
